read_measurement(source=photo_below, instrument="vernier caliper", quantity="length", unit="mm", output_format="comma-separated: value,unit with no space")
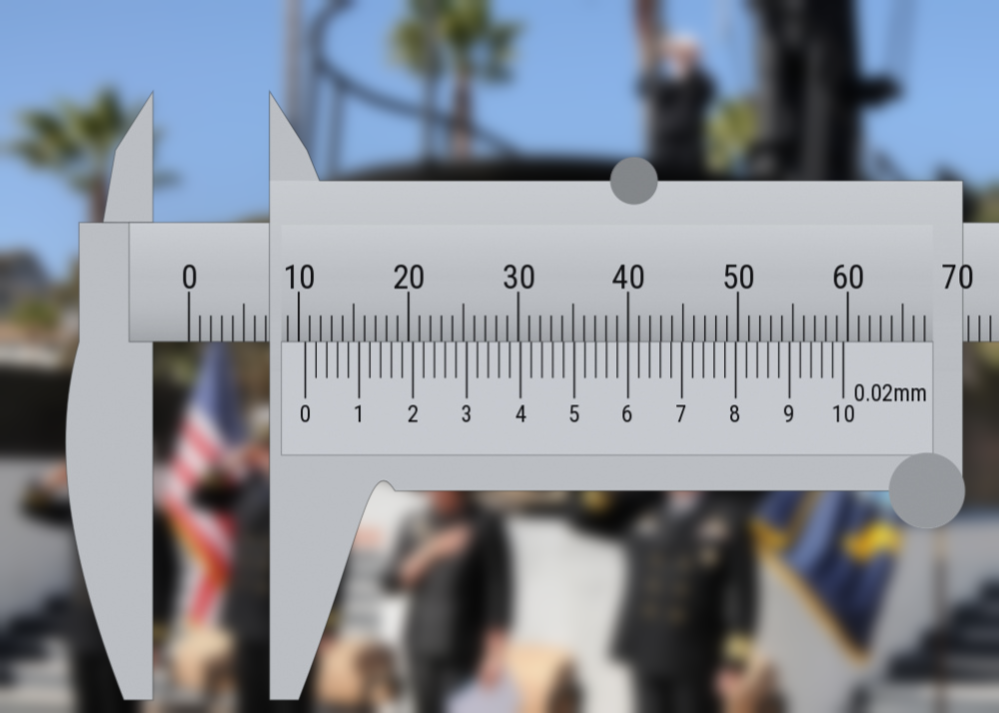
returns 10.6,mm
